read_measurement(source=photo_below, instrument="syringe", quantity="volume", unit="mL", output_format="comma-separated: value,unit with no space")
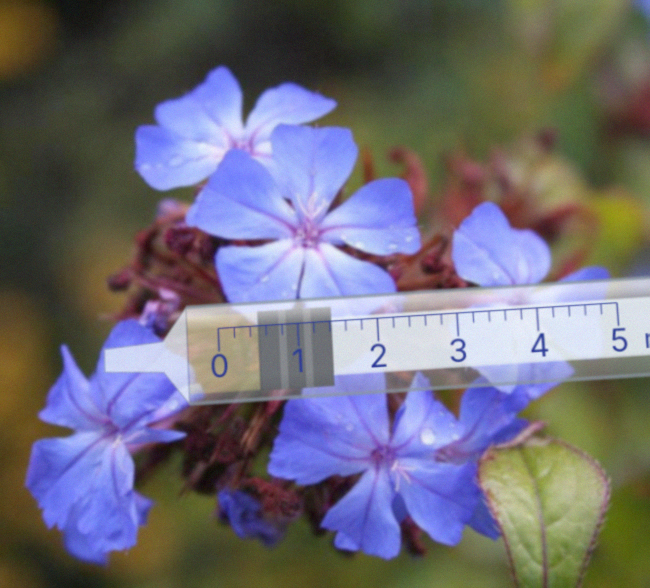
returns 0.5,mL
